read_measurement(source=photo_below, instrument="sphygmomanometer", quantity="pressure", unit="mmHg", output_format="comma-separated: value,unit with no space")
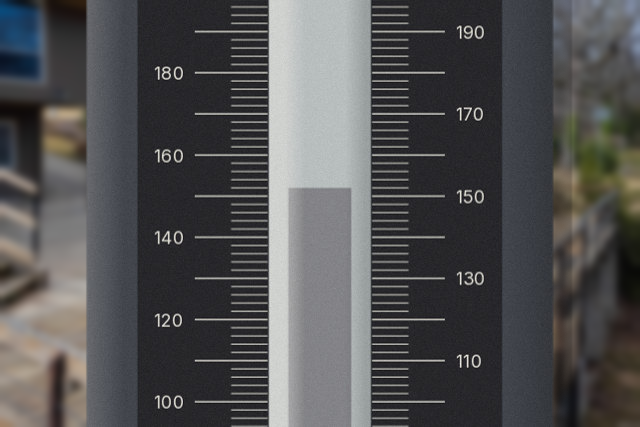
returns 152,mmHg
